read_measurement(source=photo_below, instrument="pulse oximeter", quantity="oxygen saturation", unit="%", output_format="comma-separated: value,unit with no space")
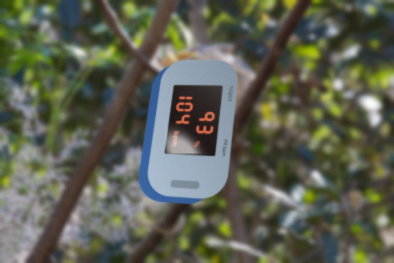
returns 93,%
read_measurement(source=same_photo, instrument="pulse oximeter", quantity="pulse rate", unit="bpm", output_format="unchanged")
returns 104,bpm
